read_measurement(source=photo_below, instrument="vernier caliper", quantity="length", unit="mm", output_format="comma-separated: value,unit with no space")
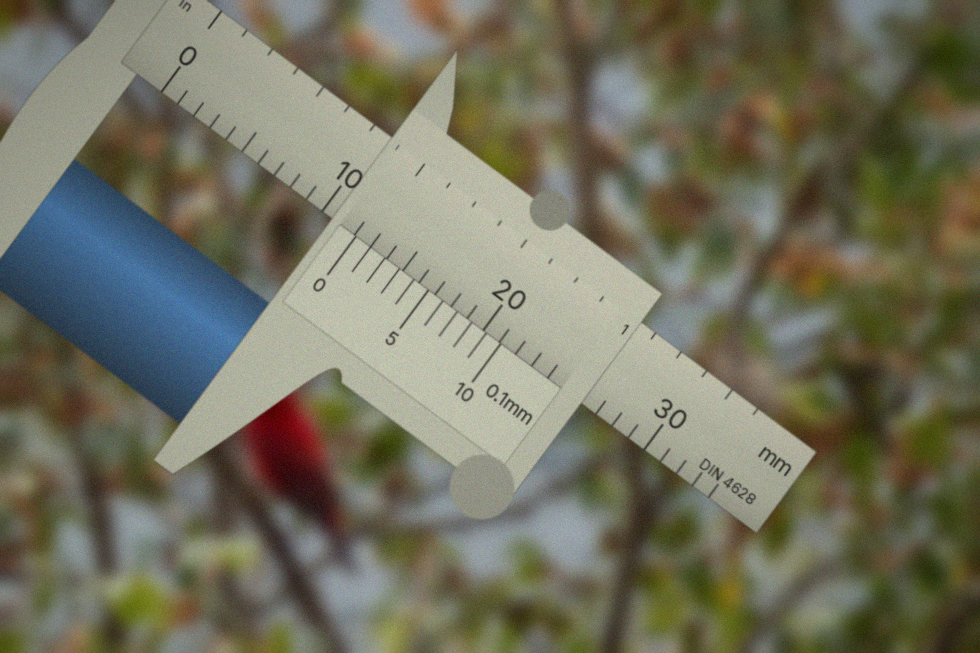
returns 12.1,mm
